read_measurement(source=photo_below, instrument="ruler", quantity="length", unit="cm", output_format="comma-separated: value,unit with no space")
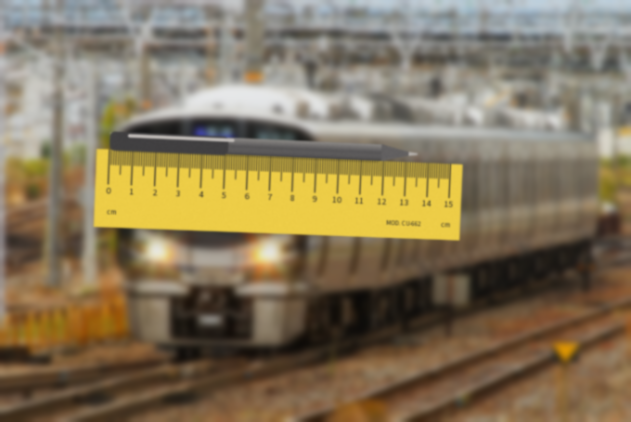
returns 13.5,cm
